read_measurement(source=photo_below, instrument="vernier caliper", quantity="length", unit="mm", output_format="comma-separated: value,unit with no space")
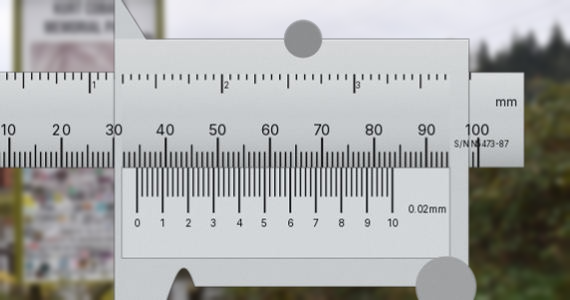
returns 34.5,mm
